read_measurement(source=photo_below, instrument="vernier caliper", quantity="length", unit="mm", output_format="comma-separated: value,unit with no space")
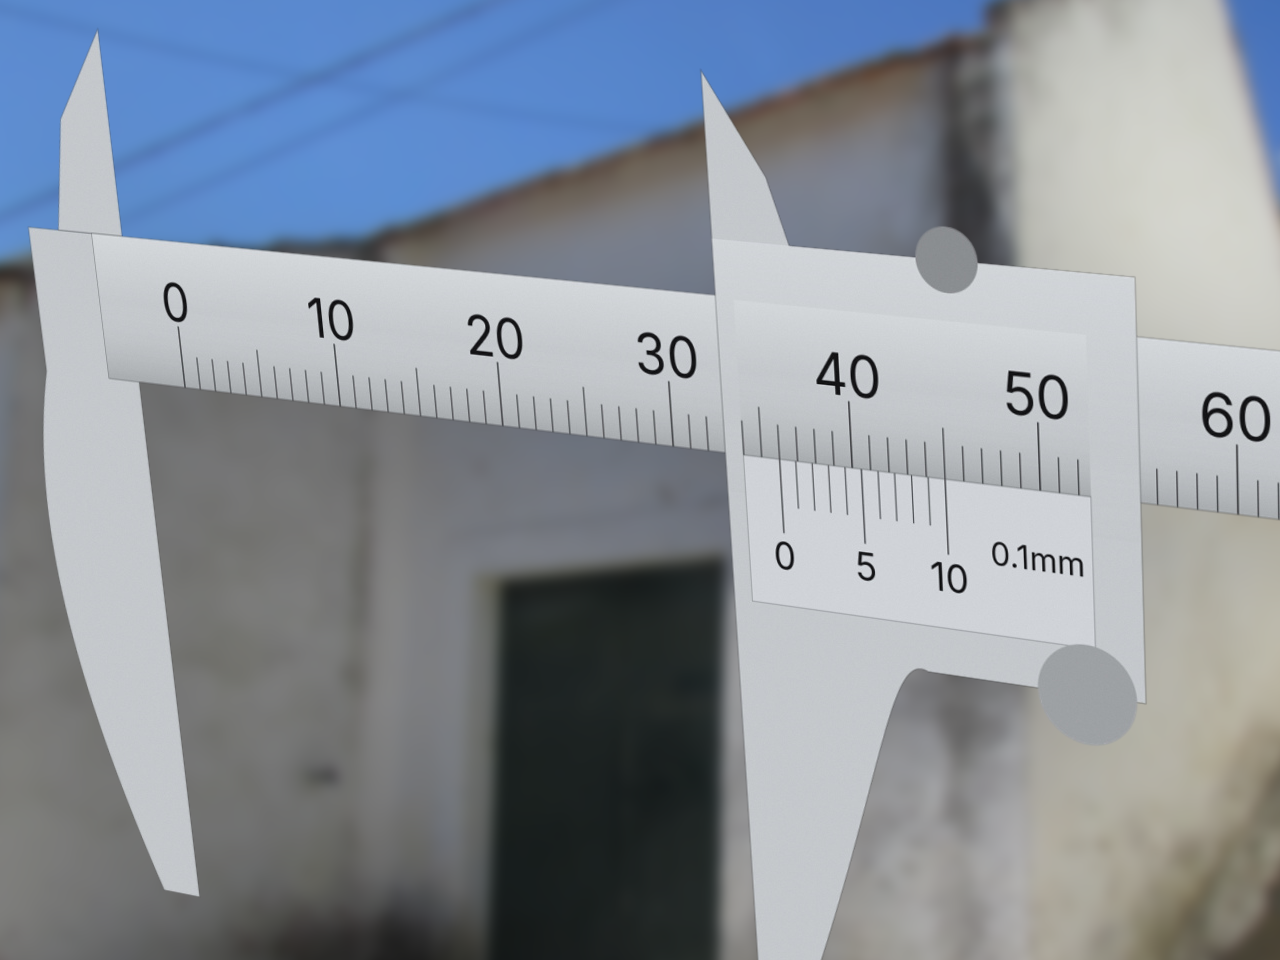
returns 36.0,mm
